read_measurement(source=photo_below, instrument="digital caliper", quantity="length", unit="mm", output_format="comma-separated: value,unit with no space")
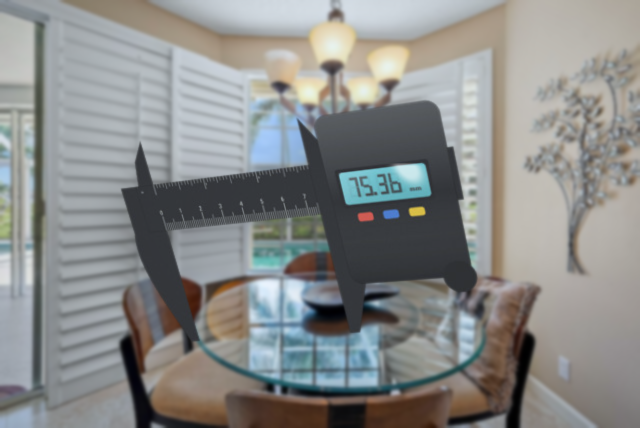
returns 75.36,mm
